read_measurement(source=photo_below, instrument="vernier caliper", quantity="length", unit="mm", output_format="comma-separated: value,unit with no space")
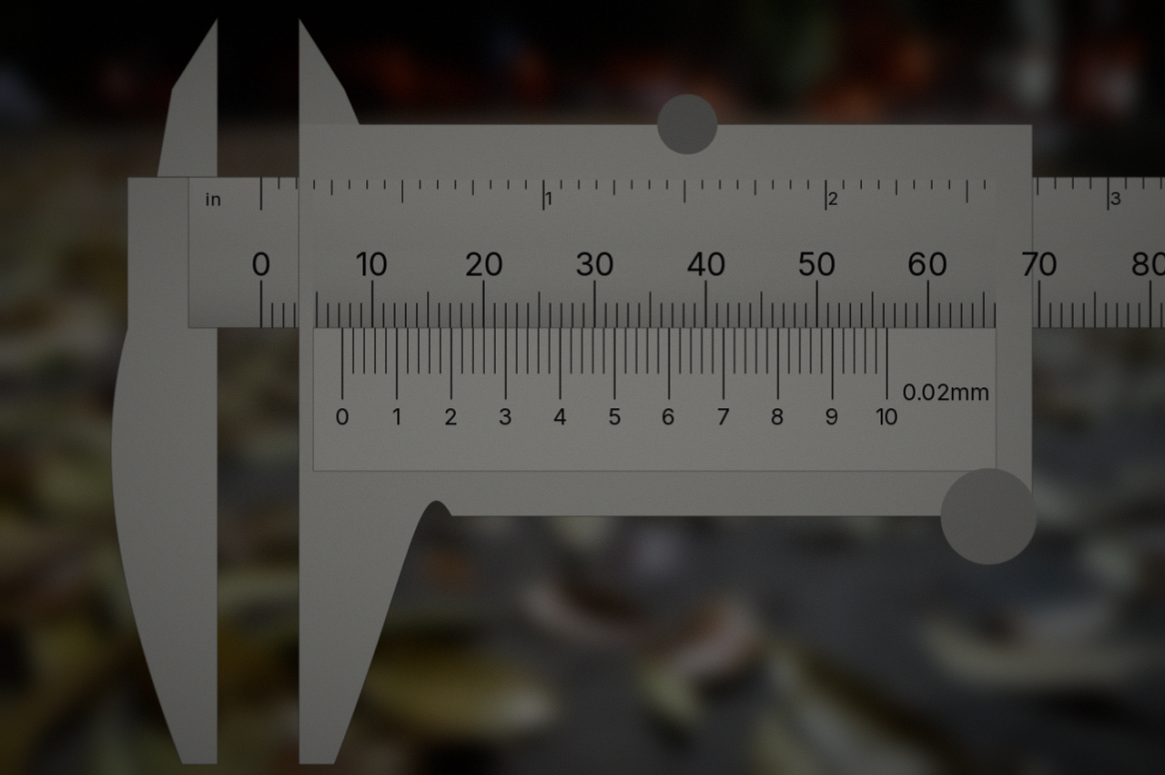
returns 7.3,mm
